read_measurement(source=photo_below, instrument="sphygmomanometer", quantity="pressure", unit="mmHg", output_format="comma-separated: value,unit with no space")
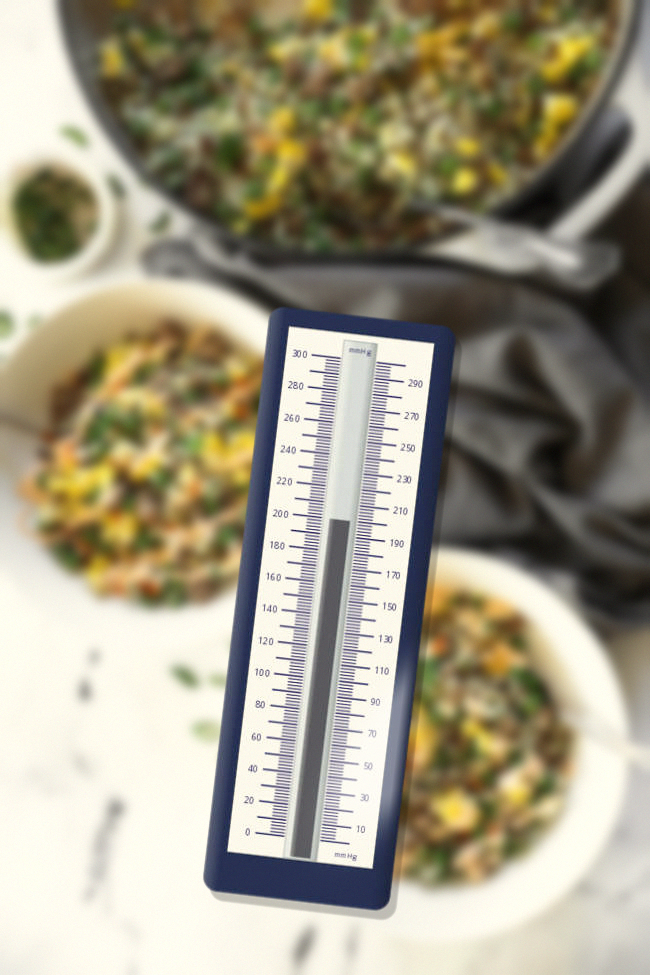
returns 200,mmHg
